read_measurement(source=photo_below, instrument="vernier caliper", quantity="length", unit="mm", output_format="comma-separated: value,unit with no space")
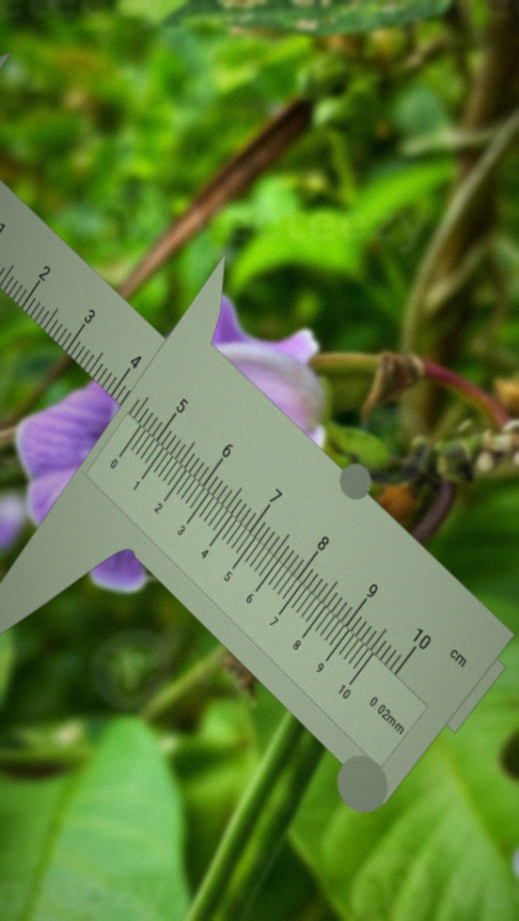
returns 46.6,mm
